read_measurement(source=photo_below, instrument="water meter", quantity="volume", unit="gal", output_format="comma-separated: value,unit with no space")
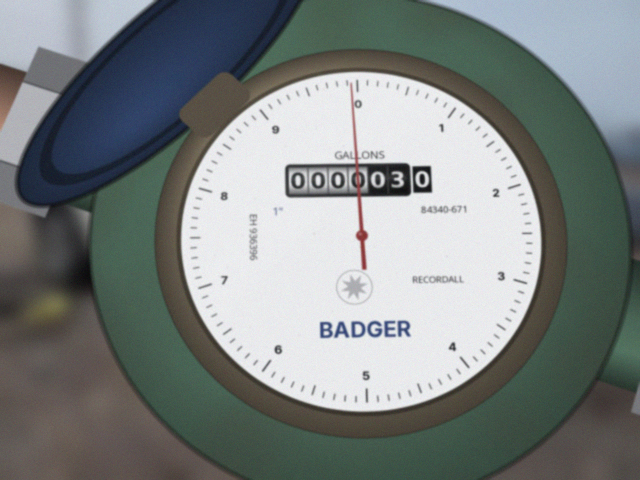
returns 29.9,gal
